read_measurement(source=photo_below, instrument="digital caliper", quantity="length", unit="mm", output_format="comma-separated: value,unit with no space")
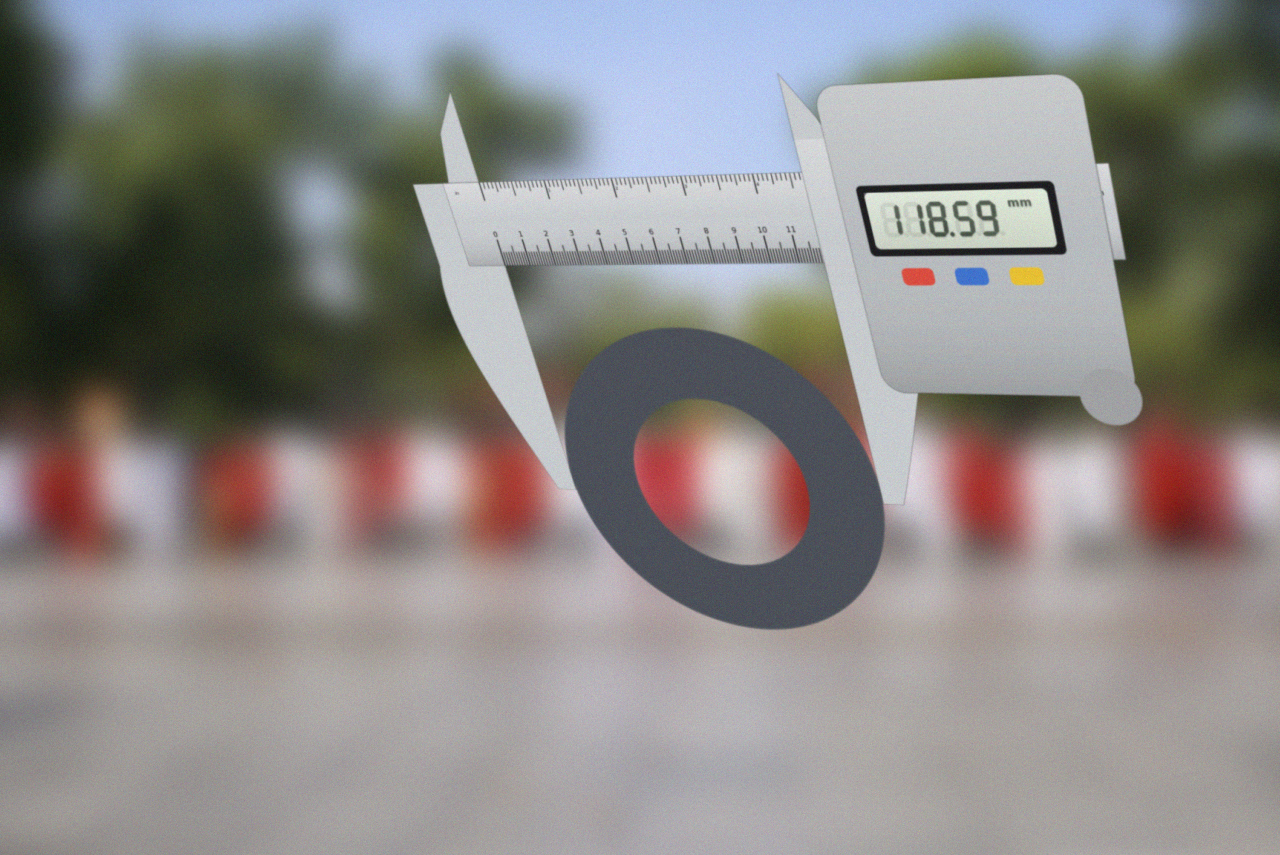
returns 118.59,mm
